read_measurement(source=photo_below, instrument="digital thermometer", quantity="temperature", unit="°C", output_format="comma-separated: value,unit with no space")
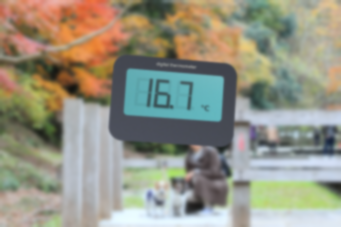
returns 16.7,°C
